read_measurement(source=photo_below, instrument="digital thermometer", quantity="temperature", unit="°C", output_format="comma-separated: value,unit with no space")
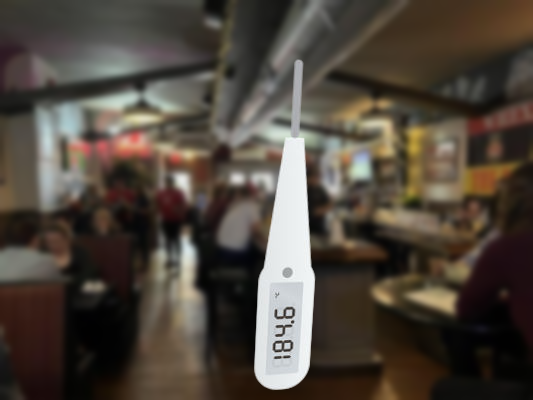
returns 184.6,°C
